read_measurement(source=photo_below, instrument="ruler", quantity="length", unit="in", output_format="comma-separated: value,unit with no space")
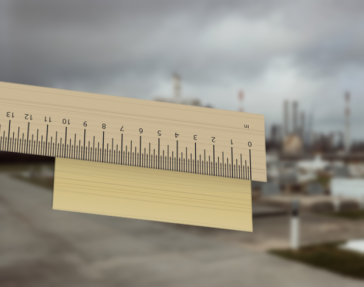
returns 10.5,in
